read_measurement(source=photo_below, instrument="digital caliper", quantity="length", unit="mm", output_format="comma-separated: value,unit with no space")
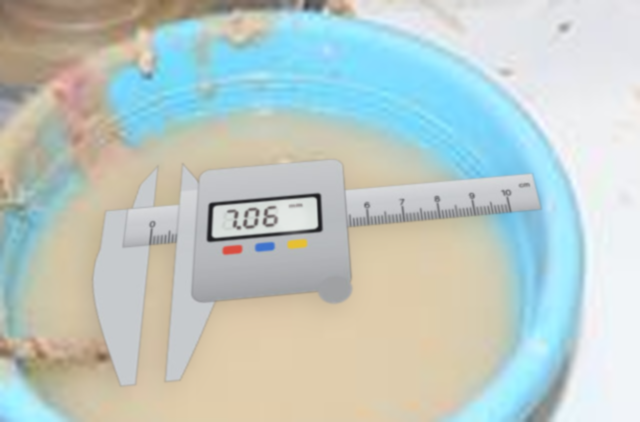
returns 7.06,mm
